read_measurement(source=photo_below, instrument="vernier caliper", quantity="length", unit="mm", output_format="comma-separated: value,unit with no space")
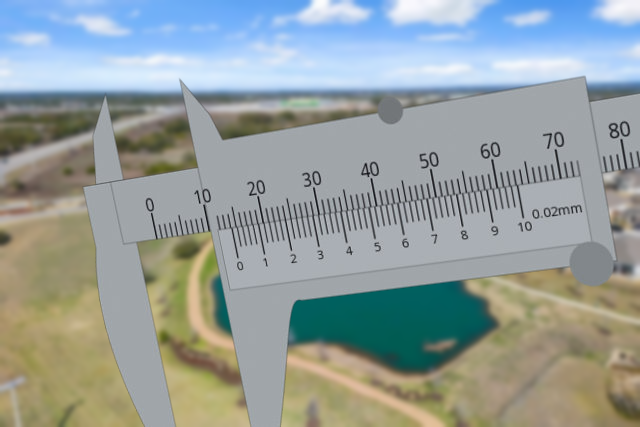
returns 14.2,mm
